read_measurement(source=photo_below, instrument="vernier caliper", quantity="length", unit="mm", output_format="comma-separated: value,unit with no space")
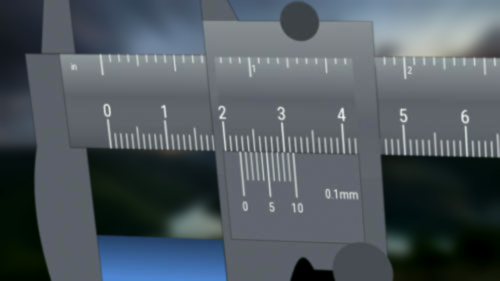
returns 22.5,mm
